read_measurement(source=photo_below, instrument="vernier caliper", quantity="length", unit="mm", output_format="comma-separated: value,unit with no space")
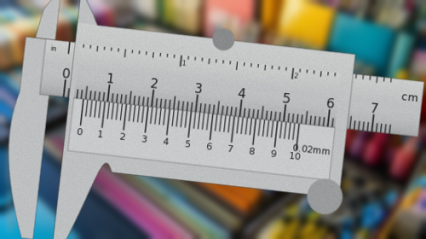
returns 4.5,mm
